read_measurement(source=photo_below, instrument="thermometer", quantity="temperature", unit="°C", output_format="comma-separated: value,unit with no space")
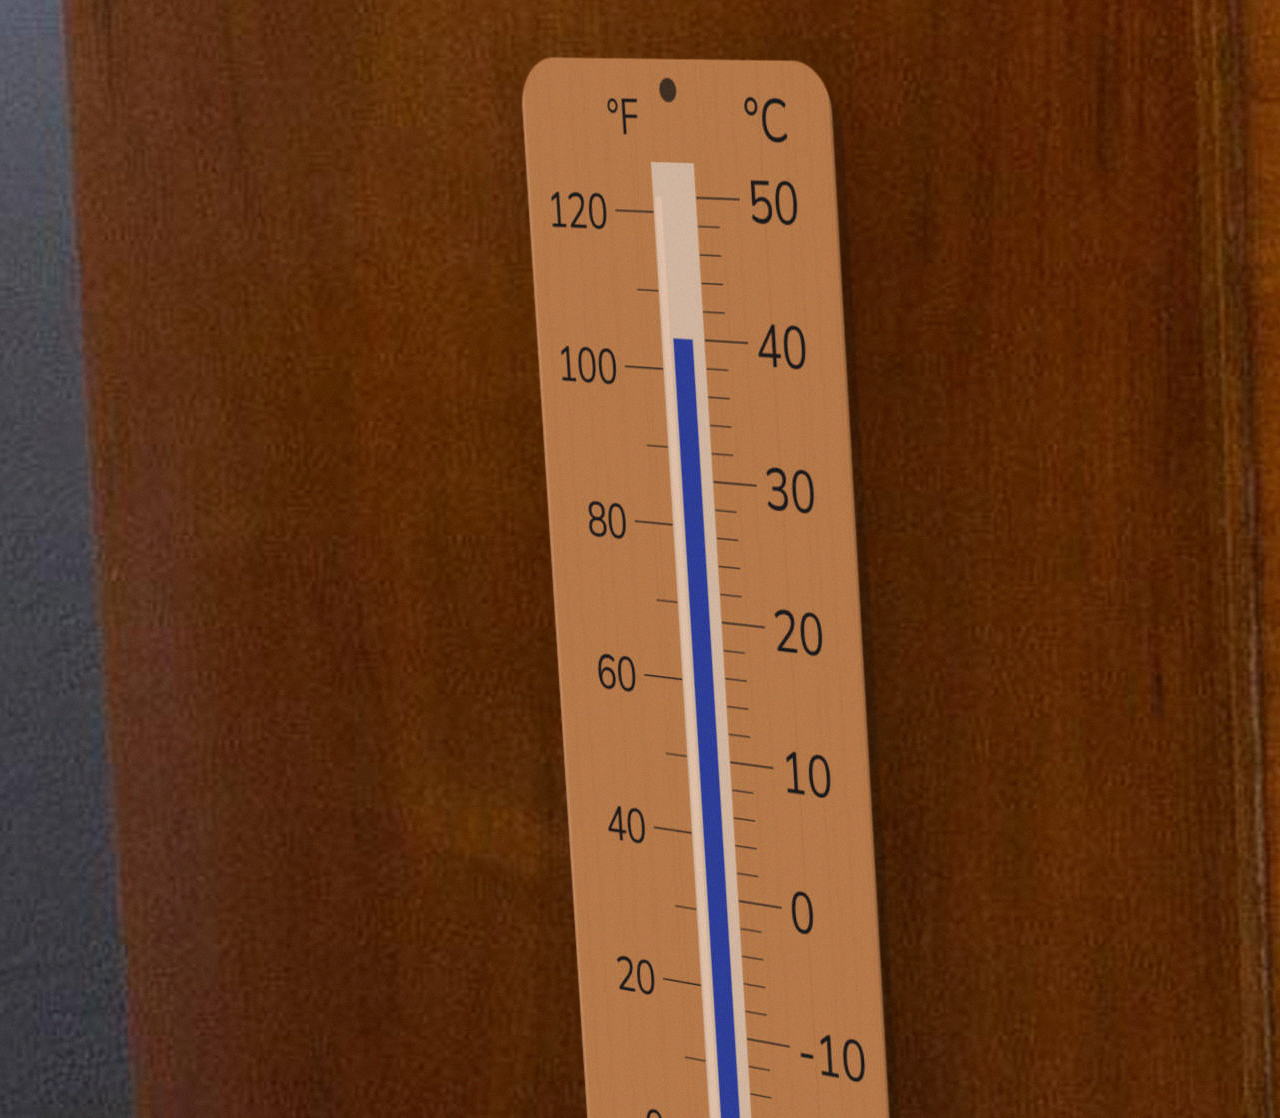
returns 40,°C
